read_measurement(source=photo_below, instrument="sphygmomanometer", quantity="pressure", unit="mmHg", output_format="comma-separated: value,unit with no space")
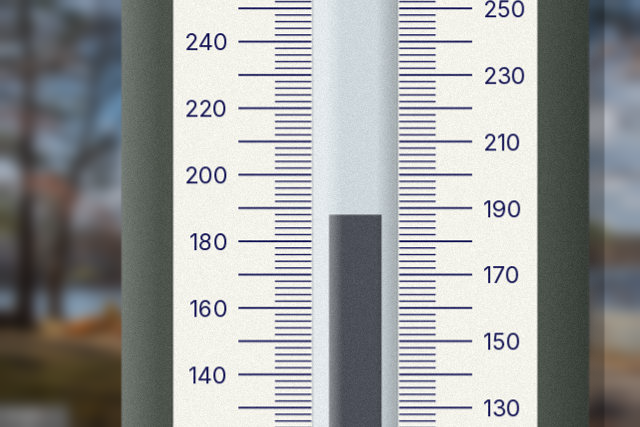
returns 188,mmHg
